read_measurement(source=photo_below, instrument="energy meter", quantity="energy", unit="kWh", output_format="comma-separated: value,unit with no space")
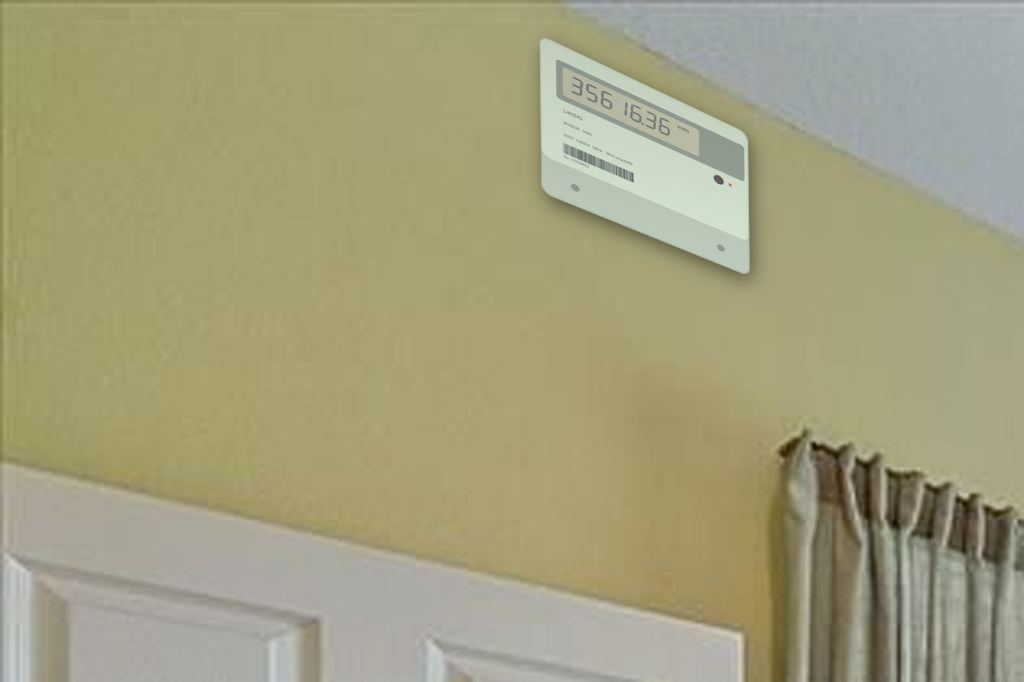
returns 35616.36,kWh
